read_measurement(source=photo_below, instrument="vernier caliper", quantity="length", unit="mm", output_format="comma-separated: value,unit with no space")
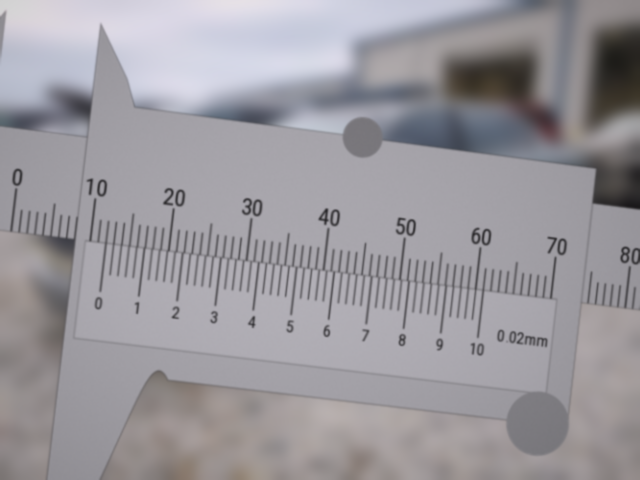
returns 12.0,mm
